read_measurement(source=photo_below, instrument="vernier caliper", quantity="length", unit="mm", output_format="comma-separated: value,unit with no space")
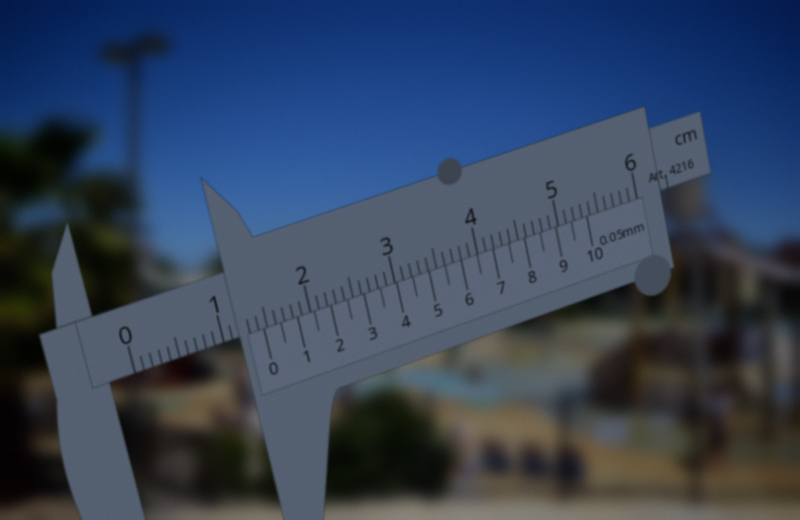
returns 14.6,mm
